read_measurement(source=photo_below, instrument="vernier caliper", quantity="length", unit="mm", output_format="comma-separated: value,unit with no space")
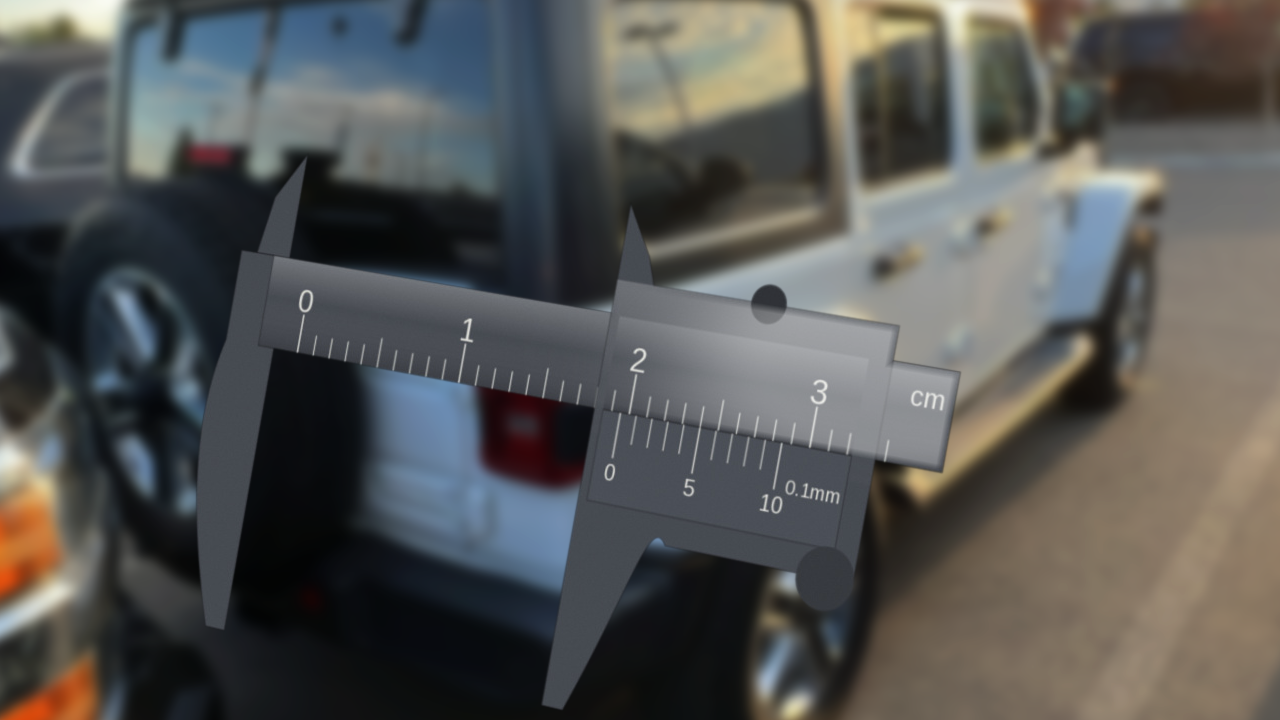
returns 19.5,mm
